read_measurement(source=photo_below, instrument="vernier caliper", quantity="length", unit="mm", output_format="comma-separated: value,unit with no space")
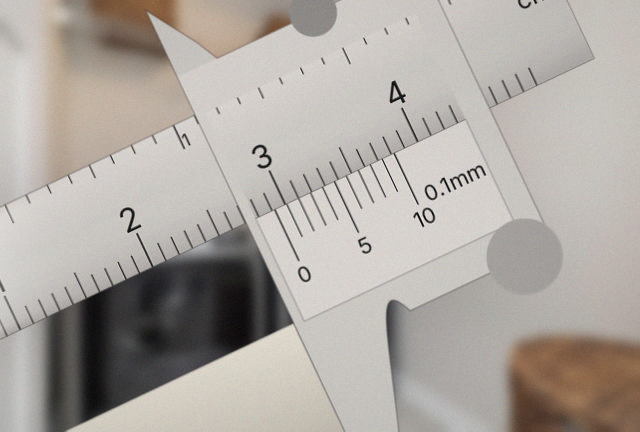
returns 29.2,mm
